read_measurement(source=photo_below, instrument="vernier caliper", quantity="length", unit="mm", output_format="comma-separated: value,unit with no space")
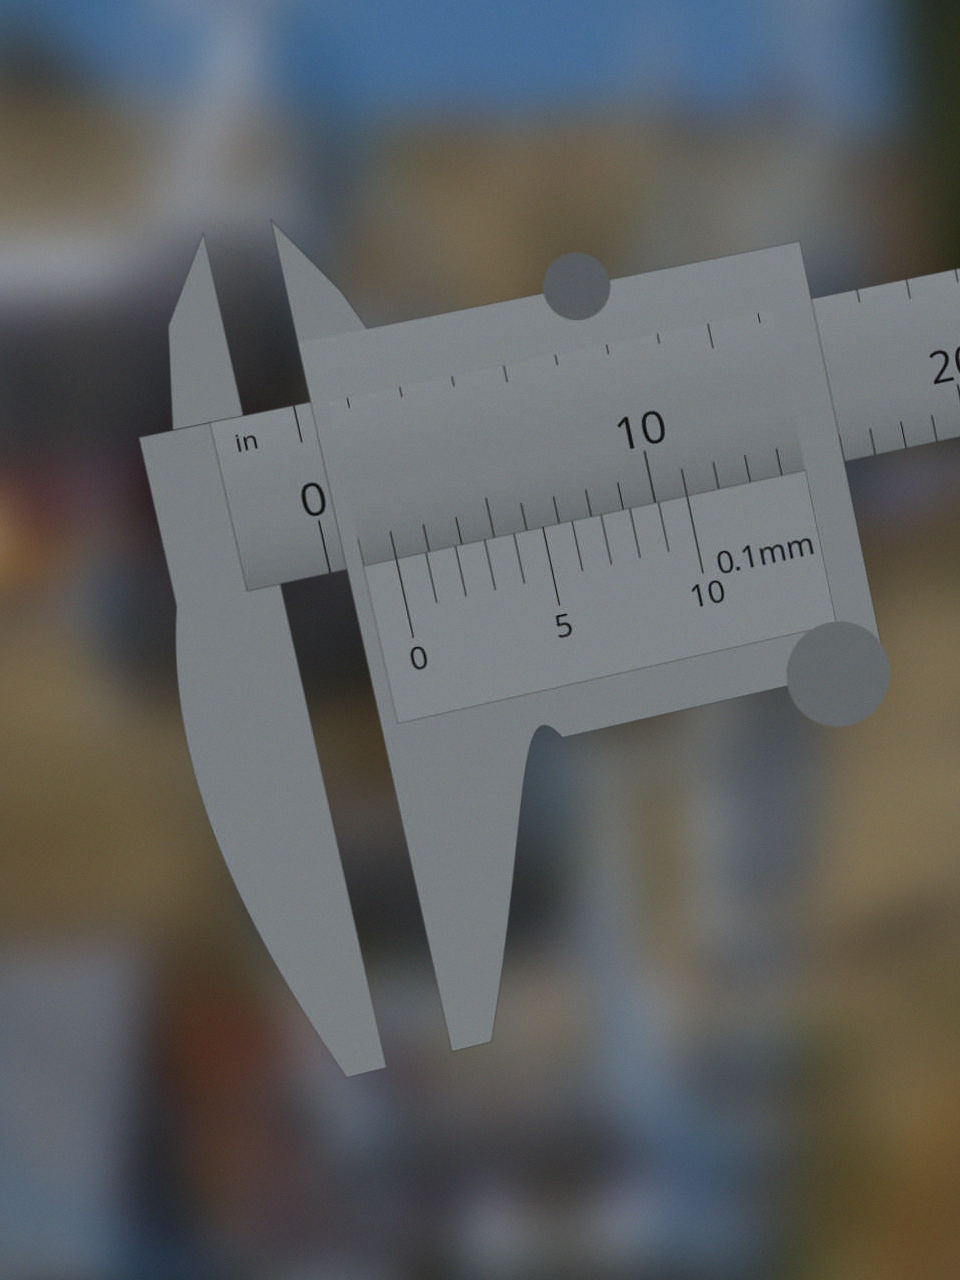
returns 2.0,mm
